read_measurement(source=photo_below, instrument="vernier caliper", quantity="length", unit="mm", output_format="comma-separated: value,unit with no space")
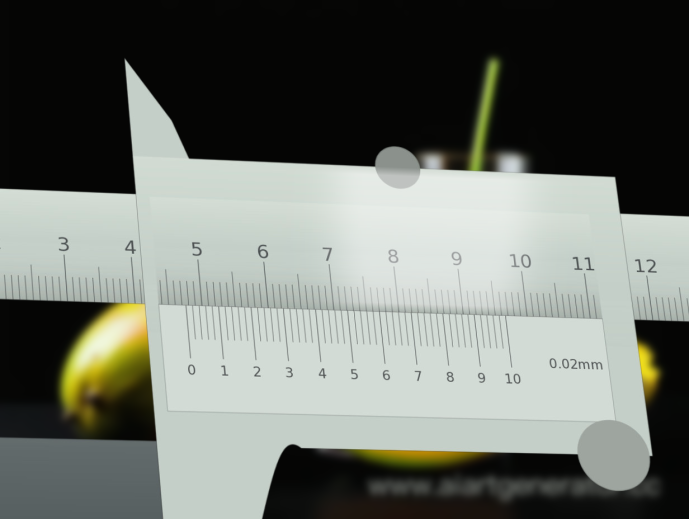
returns 47.6,mm
